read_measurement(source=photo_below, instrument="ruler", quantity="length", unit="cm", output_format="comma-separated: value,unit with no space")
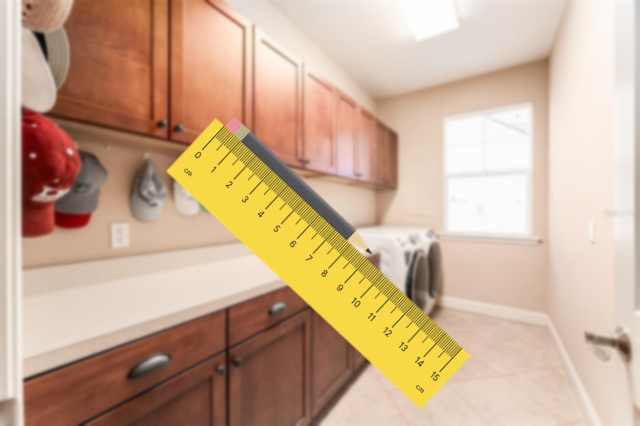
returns 9,cm
